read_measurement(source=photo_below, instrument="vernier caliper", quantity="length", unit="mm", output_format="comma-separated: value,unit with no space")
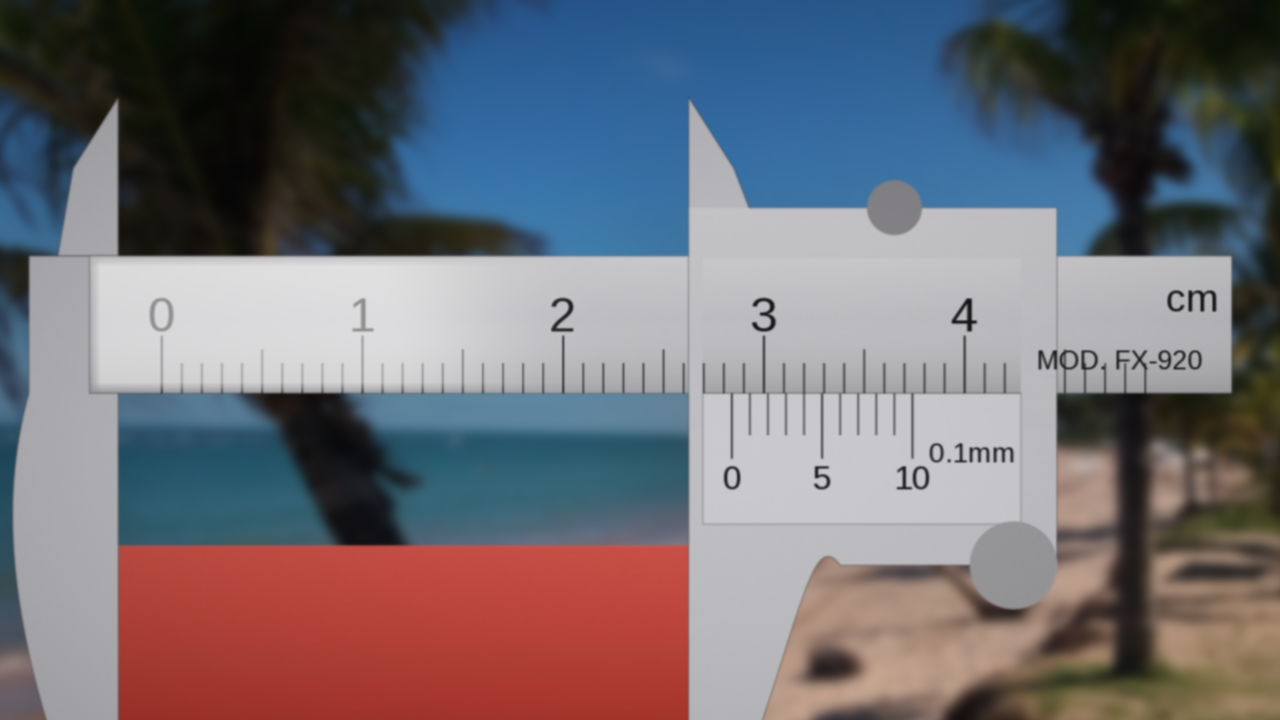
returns 28.4,mm
